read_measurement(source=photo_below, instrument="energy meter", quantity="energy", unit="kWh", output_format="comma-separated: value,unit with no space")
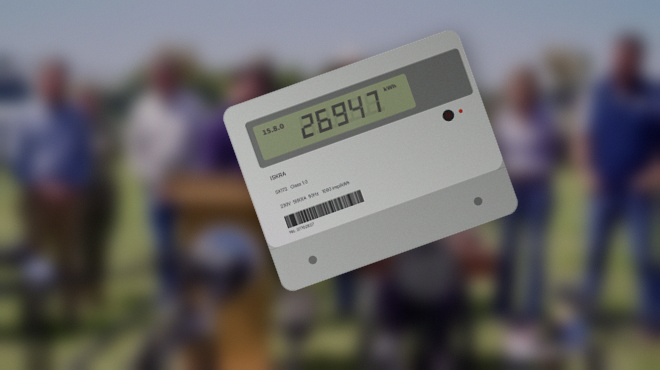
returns 26947,kWh
